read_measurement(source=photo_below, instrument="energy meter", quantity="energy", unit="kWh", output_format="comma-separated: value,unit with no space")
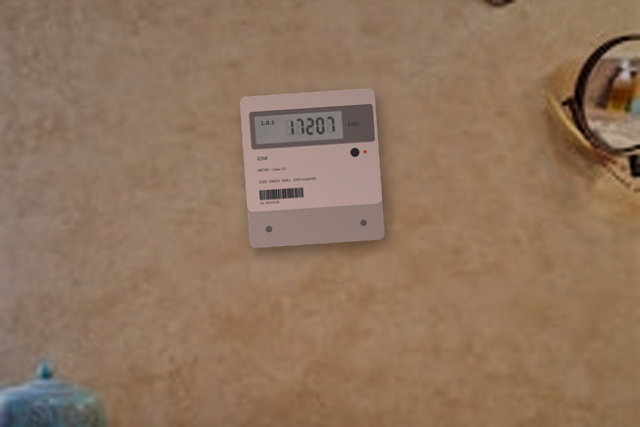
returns 17207,kWh
